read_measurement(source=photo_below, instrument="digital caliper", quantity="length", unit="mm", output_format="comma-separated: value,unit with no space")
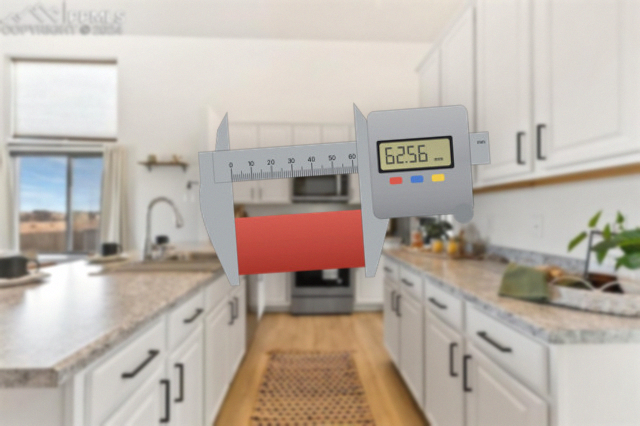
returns 62.56,mm
